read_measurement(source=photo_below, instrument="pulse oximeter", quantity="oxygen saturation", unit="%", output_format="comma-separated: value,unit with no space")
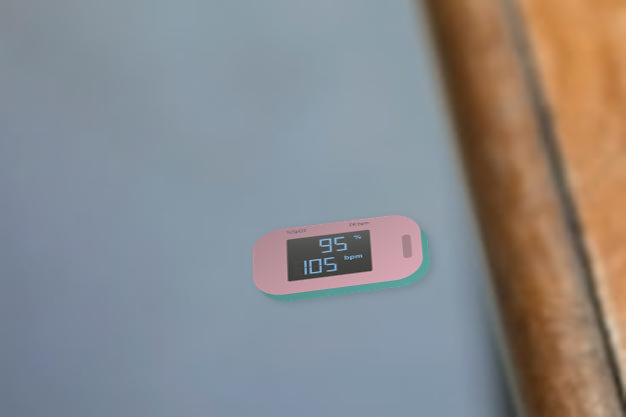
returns 95,%
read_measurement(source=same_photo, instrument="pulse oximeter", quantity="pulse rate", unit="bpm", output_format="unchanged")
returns 105,bpm
